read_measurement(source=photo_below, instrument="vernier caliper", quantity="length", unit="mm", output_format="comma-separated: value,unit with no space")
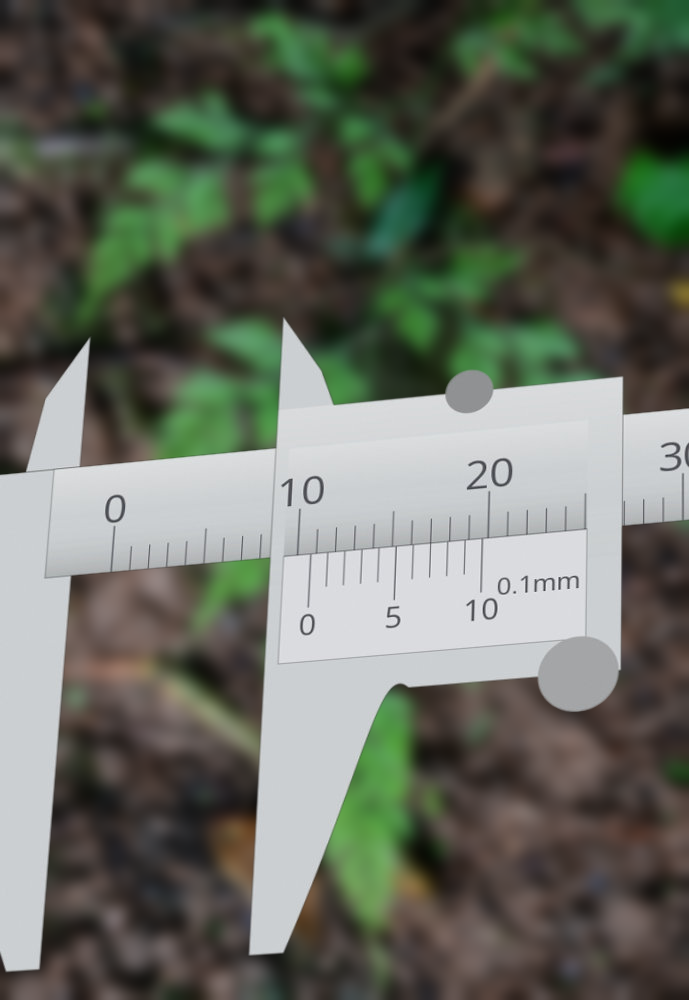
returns 10.7,mm
